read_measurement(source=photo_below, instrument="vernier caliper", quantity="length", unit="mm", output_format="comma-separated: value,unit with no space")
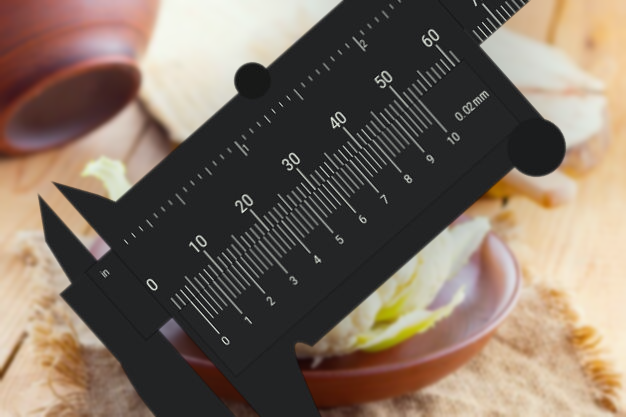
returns 3.0,mm
